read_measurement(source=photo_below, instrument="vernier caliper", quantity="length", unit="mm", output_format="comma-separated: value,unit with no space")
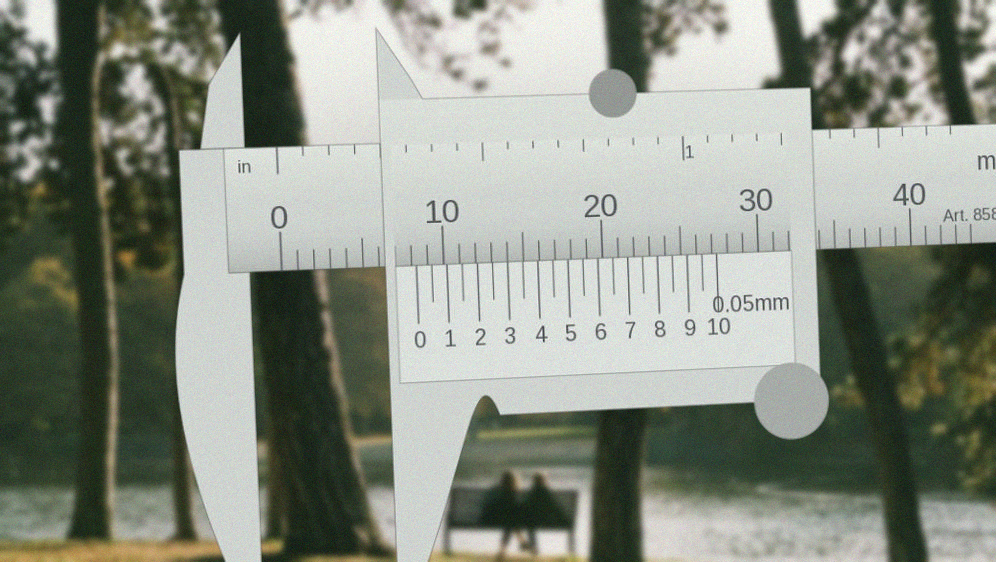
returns 8.3,mm
